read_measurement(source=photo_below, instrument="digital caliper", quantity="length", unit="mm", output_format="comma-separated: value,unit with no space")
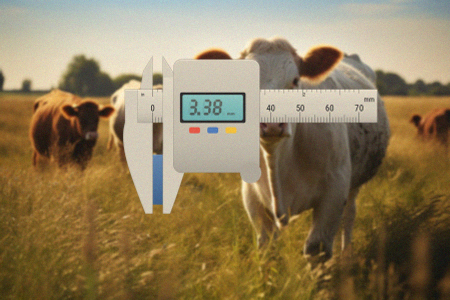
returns 3.38,mm
